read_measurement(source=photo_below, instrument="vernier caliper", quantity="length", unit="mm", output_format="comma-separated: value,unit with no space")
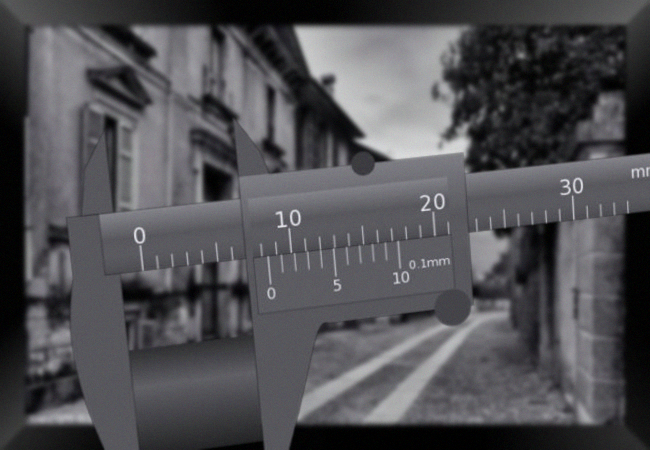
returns 8.4,mm
